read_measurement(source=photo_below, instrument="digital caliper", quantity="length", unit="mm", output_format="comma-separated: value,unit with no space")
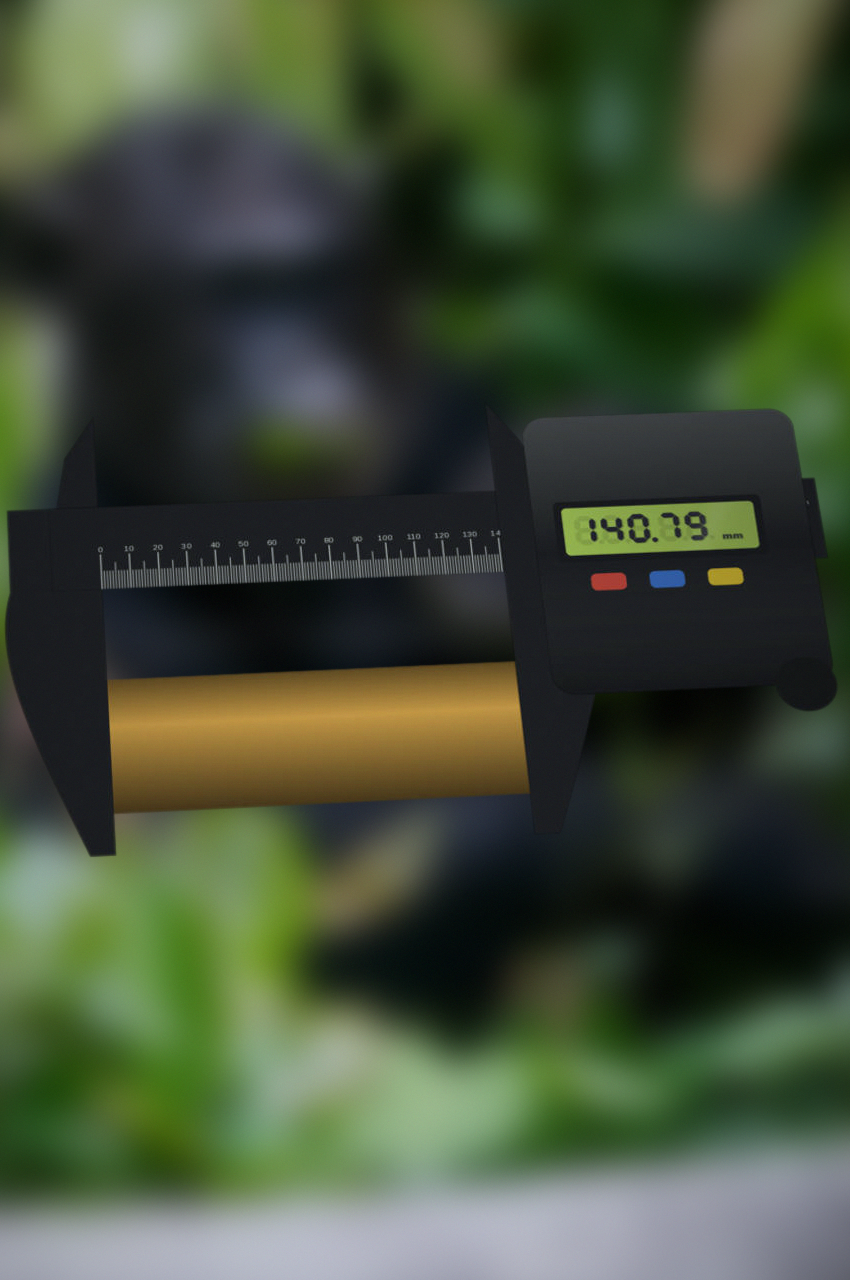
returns 140.79,mm
